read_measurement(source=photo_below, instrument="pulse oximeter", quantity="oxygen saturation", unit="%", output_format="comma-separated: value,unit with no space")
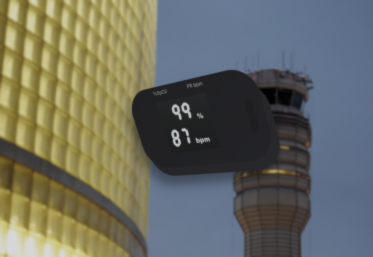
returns 99,%
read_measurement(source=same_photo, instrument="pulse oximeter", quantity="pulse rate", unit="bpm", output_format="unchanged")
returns 87,bpm
